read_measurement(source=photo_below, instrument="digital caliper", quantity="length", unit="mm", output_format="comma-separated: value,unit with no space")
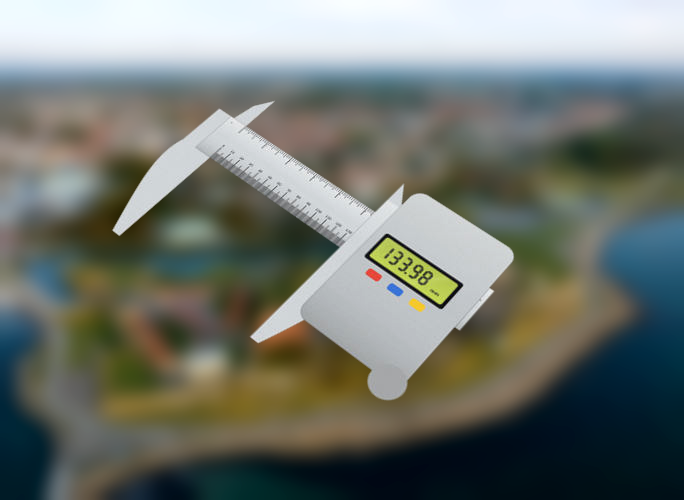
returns 133.98,mm
